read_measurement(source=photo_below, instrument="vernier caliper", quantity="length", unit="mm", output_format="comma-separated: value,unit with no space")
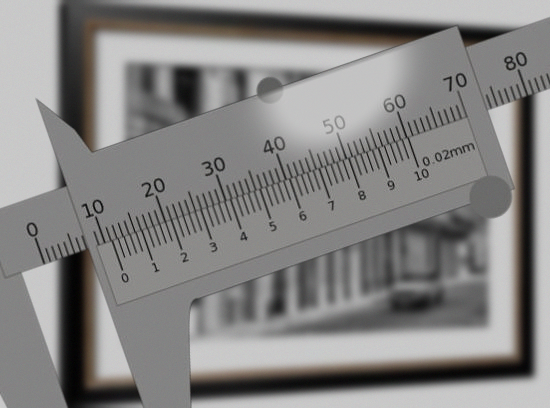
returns 11.2,mm
